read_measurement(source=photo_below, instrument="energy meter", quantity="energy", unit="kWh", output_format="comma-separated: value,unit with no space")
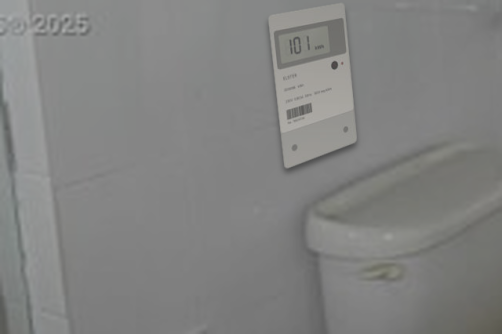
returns 101,kWh
